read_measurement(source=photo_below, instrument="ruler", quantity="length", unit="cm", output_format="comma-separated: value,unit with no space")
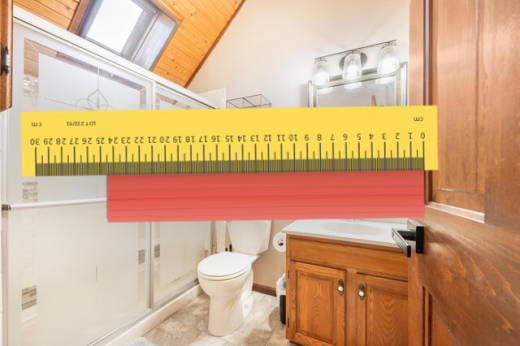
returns 24.5,cm
